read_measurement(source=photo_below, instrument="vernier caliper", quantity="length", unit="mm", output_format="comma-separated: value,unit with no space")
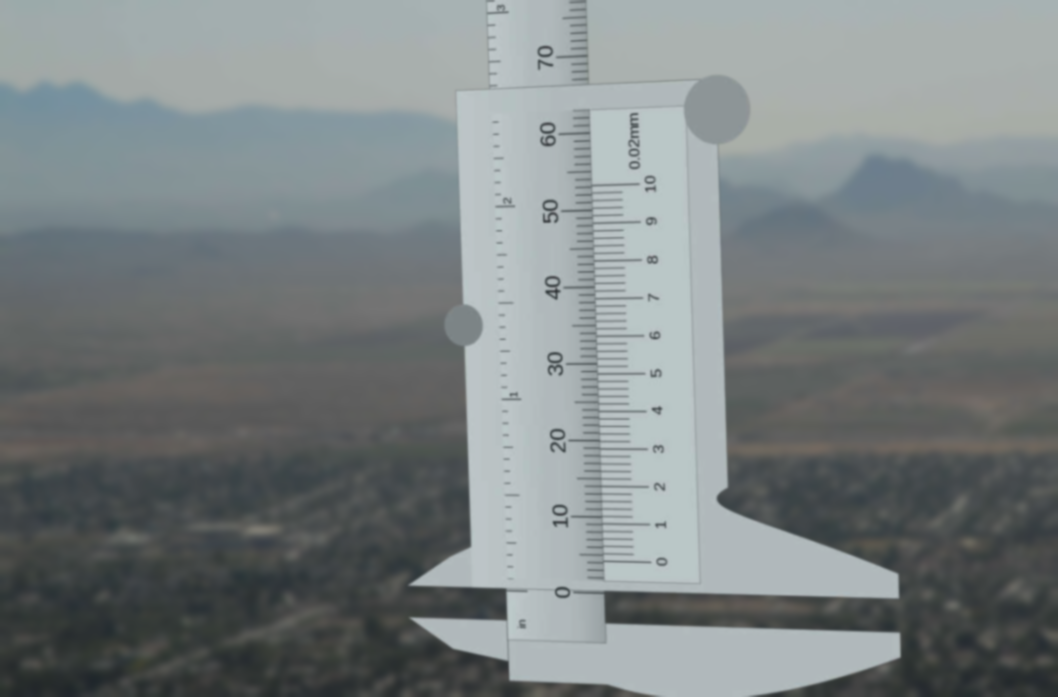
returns 4.2,mm
